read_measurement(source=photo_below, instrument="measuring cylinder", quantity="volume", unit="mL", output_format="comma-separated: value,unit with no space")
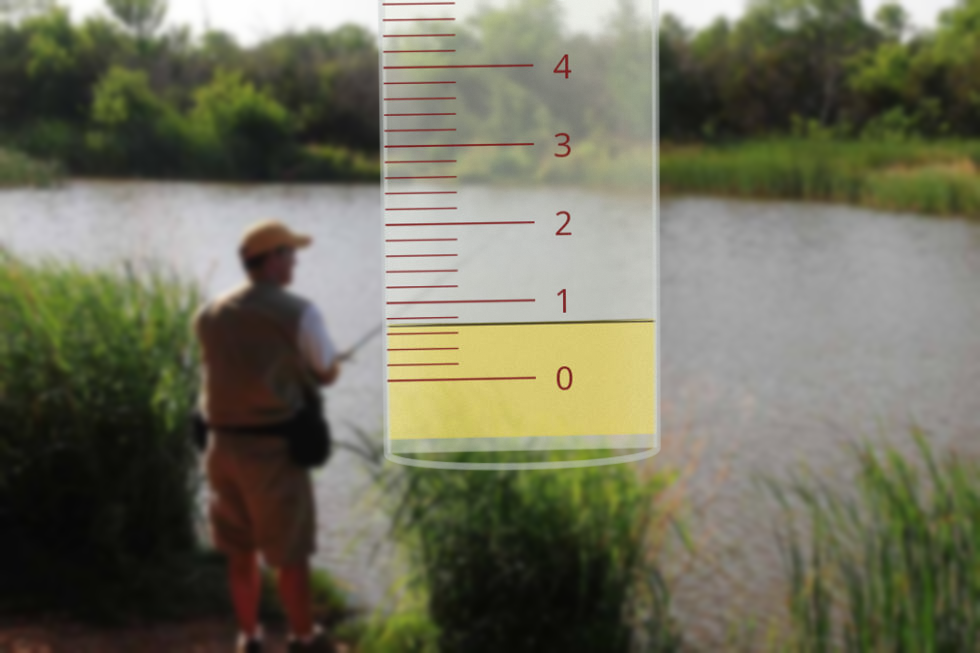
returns 0.7,mL
